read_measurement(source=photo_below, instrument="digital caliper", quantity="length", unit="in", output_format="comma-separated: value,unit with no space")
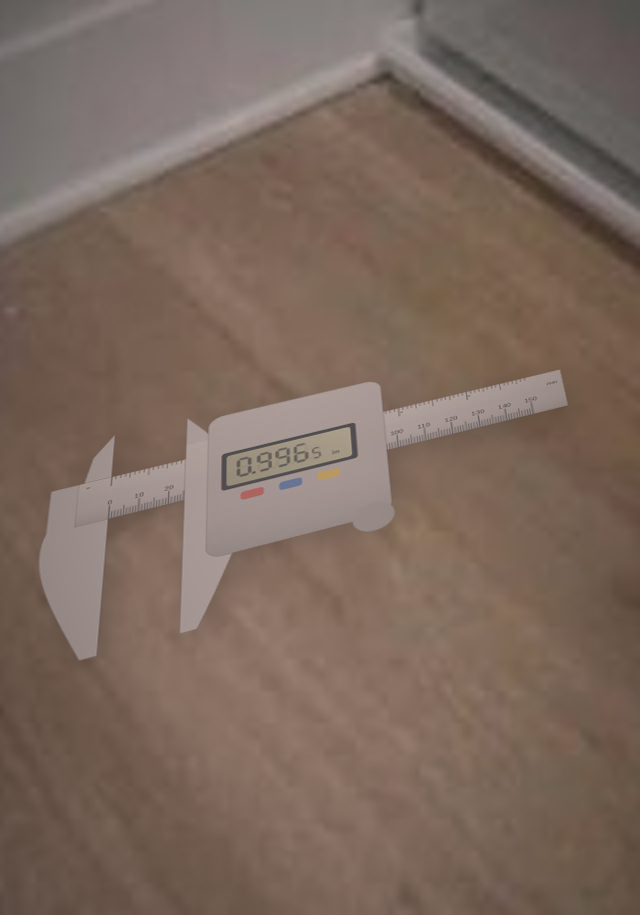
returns 0.9965,in
